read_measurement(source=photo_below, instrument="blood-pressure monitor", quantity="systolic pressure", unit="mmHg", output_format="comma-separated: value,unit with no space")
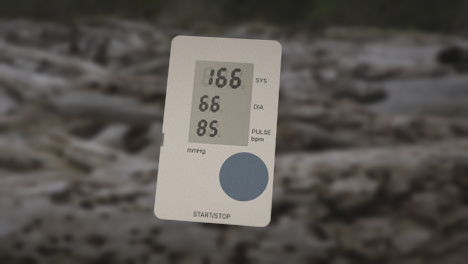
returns 166,mmHg
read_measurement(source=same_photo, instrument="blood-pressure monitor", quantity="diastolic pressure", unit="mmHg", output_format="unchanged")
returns 66,mmHg
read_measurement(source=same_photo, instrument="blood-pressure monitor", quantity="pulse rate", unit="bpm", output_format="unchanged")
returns 85,bpm
